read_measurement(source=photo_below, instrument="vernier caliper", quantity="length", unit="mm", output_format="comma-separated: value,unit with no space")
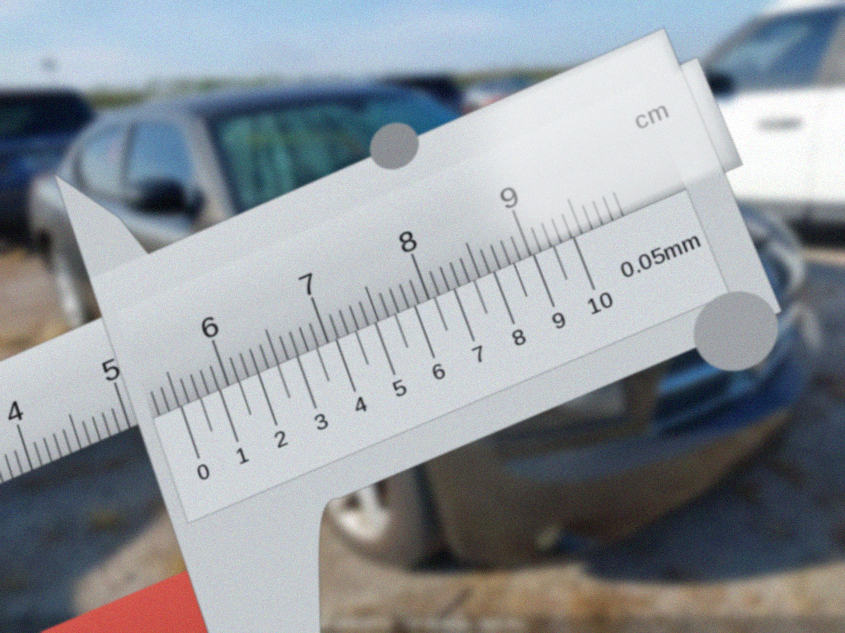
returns 55.2,mm
